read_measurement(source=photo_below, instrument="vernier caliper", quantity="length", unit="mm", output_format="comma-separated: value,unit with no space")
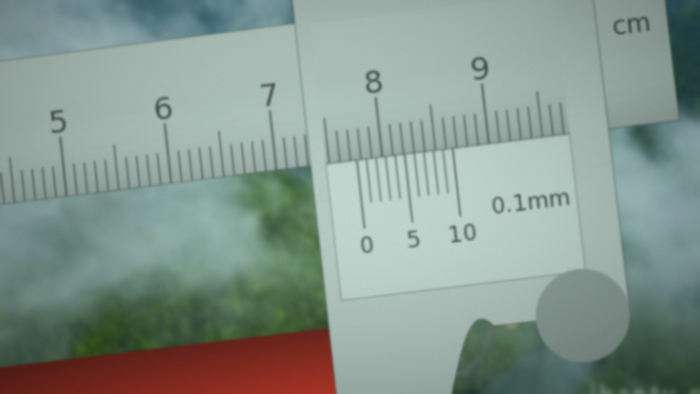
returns 77.6,mm
